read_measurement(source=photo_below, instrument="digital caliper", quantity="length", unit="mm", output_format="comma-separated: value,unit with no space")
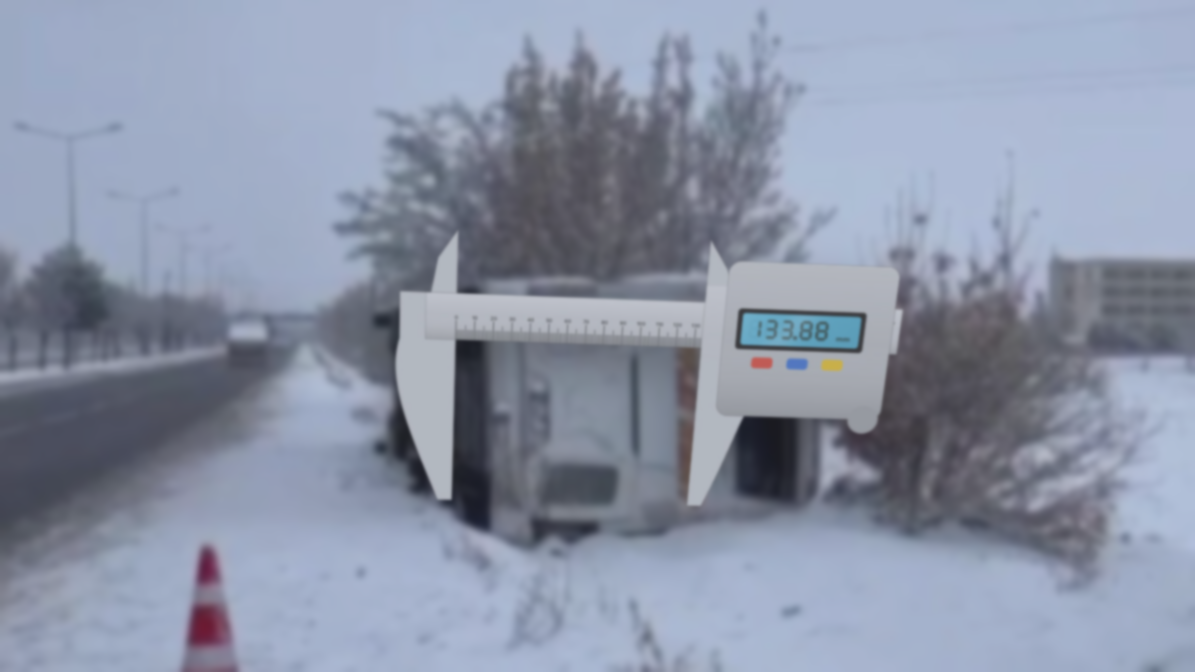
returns 133.88,mm
